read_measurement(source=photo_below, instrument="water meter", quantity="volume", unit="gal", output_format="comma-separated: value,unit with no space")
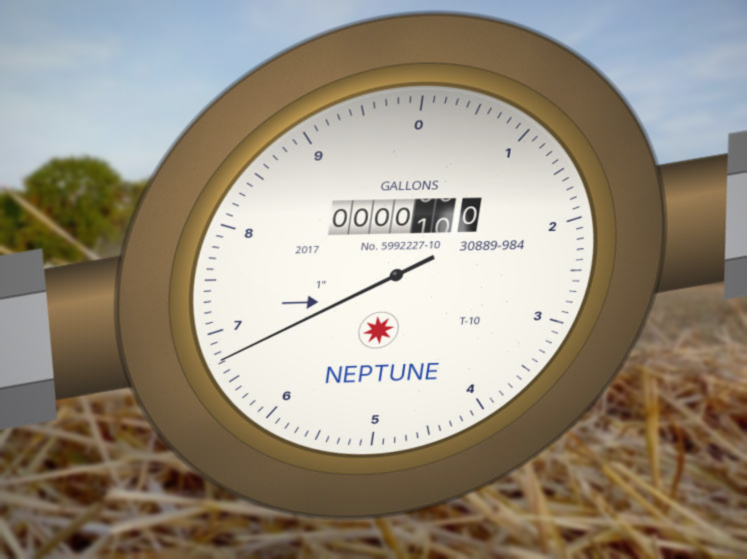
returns 96.7,gal
